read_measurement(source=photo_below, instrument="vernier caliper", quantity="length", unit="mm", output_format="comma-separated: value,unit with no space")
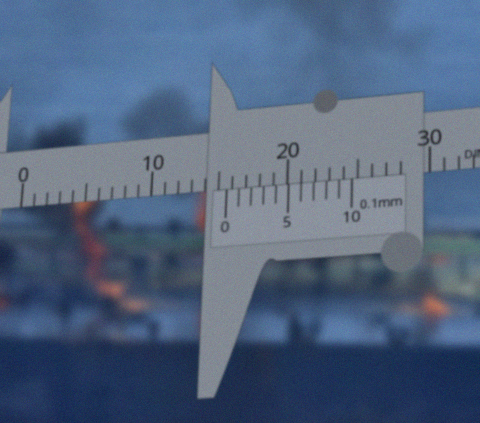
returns 15.6,mm
